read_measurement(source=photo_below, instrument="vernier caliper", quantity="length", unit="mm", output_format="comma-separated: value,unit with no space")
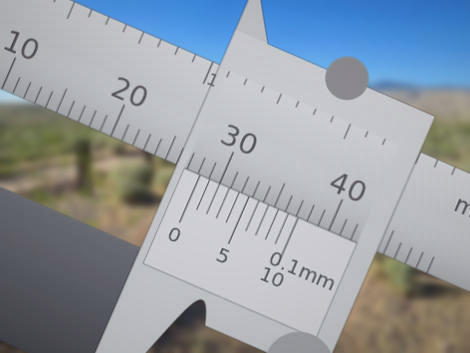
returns 28.2,mm
